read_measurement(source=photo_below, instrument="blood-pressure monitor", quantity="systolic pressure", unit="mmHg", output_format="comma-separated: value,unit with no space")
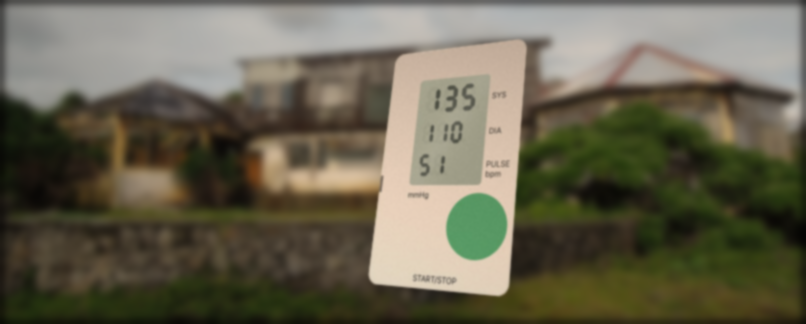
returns 135,mmHg
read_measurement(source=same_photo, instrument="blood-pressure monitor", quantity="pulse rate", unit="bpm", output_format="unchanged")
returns 51,bpm
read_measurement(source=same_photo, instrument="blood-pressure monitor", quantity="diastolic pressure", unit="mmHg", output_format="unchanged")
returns 110,mmHg
